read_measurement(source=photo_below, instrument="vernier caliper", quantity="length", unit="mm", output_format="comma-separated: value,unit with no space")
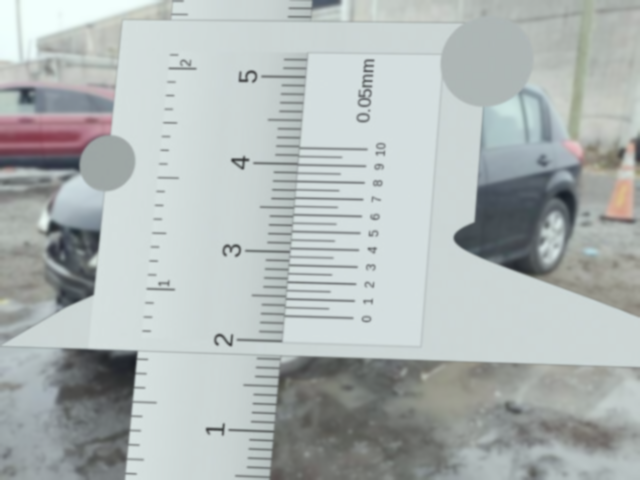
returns 22.8,mm
